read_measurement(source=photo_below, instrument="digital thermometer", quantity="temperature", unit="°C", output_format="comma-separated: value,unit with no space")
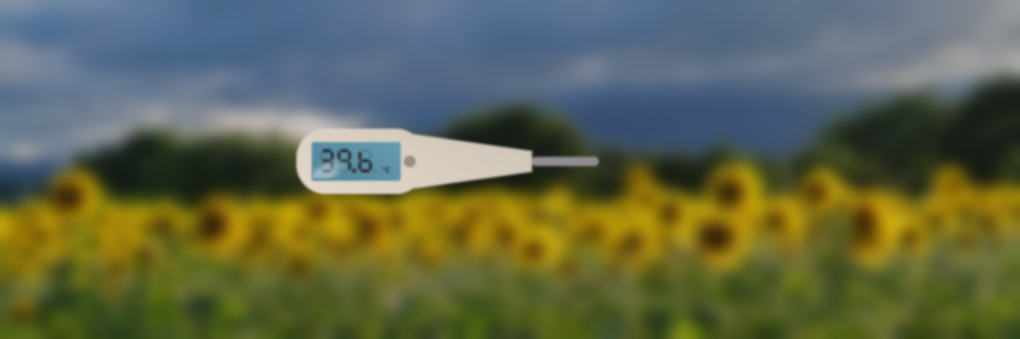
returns 39.6,°C
